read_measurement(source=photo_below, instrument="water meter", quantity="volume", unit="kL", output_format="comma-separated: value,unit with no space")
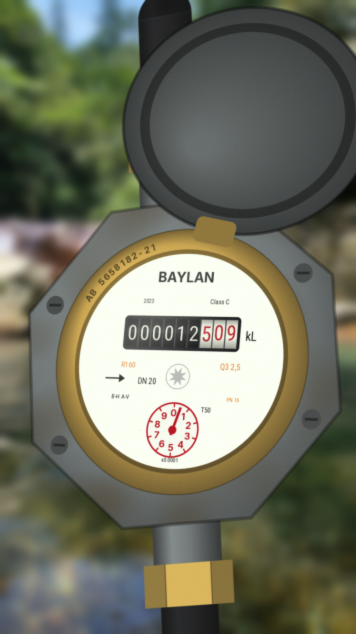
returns 12.5090,kL
